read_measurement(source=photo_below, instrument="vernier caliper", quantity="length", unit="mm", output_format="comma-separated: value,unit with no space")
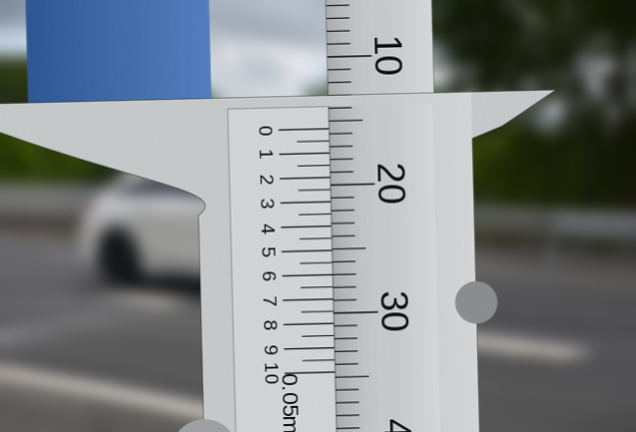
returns 15.6,mm
